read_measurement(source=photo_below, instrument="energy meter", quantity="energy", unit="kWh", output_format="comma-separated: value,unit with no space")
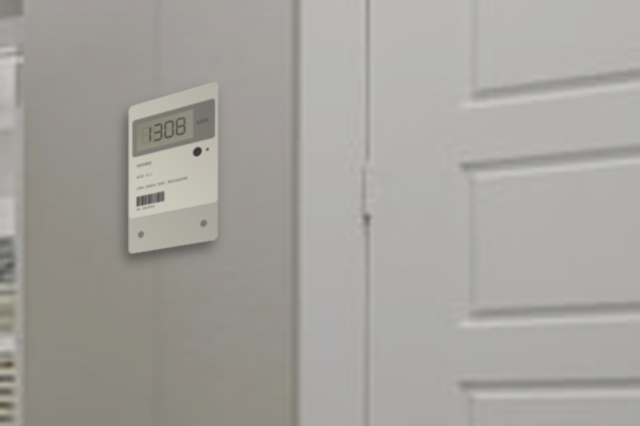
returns 1308,kWh
